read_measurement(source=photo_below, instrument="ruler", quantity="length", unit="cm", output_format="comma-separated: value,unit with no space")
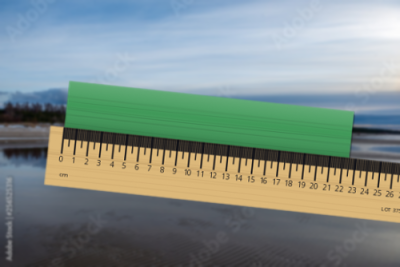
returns 22.5,cm
